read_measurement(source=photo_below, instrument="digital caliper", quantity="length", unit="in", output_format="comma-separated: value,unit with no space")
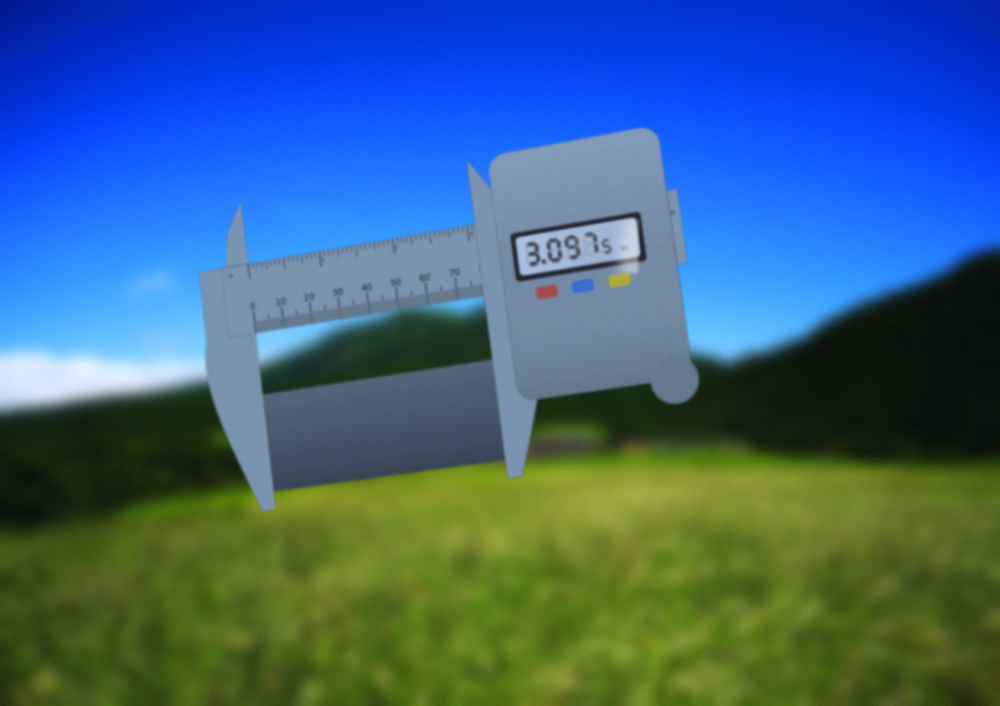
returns 3.0975,in
